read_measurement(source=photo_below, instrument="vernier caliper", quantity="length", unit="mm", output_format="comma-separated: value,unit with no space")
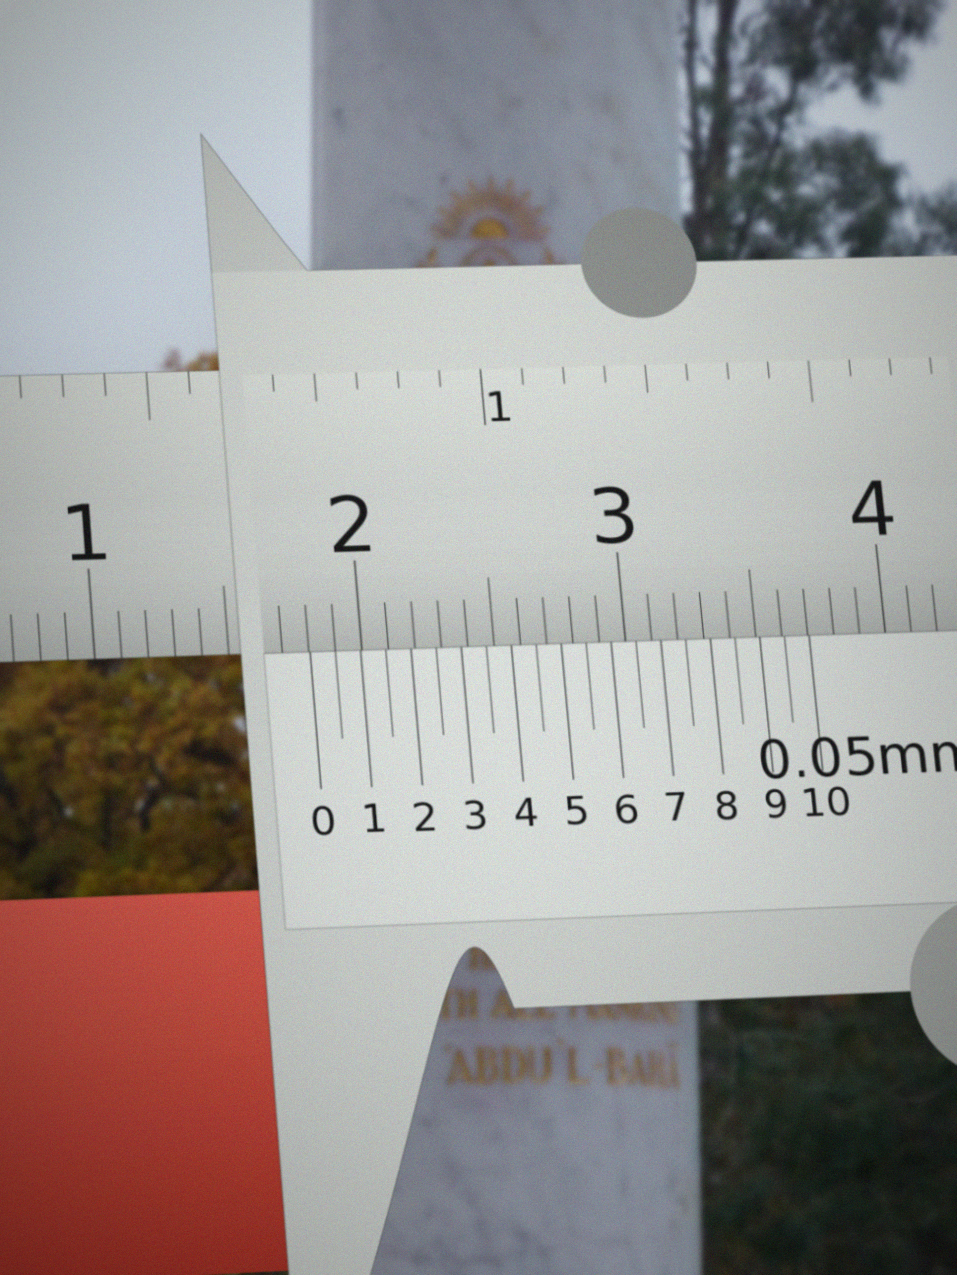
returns 18.05,mm
